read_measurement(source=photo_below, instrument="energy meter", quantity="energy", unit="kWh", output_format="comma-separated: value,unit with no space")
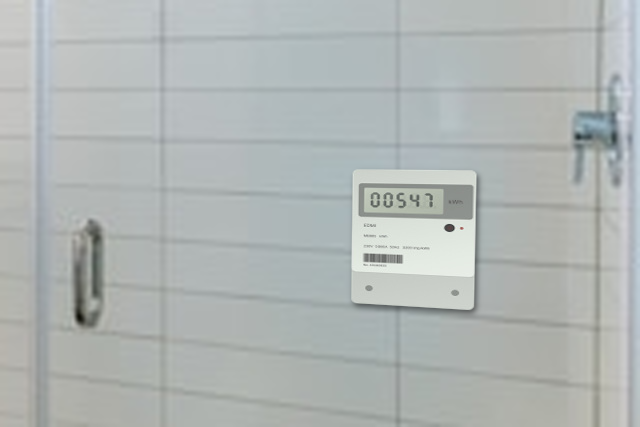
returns 547,kWh
